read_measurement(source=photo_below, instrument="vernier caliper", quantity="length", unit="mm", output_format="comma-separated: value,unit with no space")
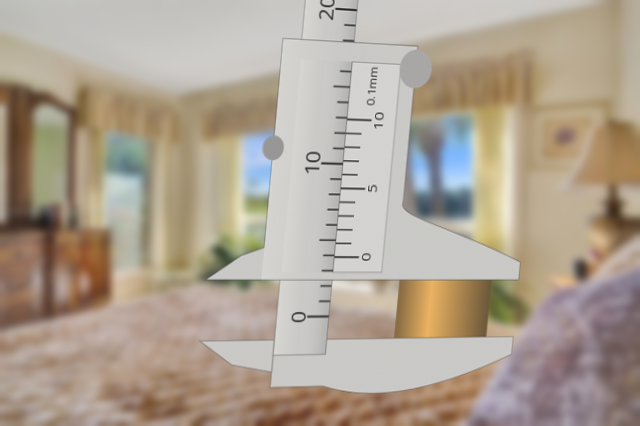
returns 3.9,mm
